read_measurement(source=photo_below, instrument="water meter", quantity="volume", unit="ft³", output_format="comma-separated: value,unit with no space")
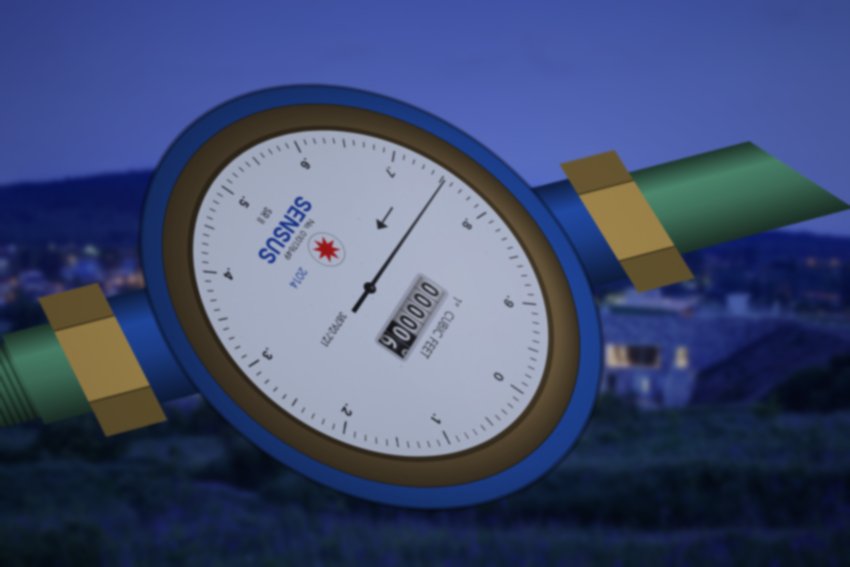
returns 5.75,ft³
